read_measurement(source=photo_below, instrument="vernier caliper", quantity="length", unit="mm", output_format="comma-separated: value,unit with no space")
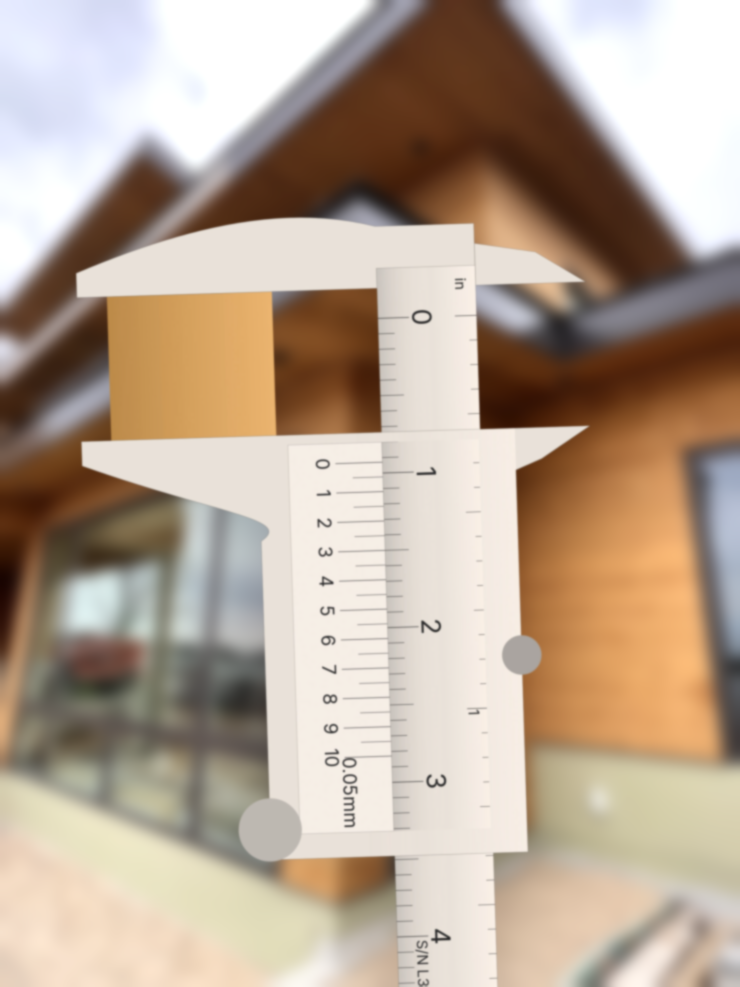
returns 9.3,mm
